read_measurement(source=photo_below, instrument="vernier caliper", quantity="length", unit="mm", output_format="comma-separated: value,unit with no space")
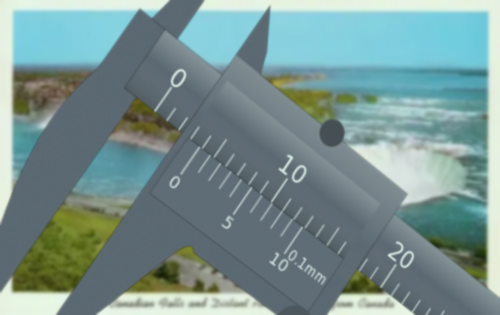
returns 3.8,mm
